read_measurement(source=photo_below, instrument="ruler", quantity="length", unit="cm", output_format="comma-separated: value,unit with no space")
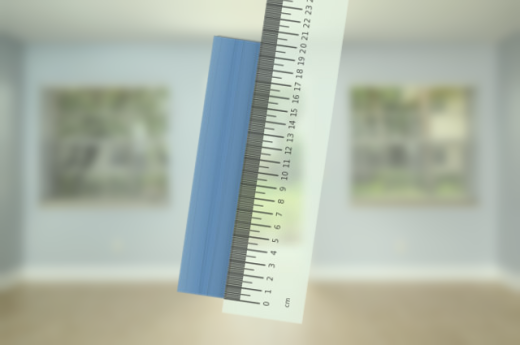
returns 20,cm
